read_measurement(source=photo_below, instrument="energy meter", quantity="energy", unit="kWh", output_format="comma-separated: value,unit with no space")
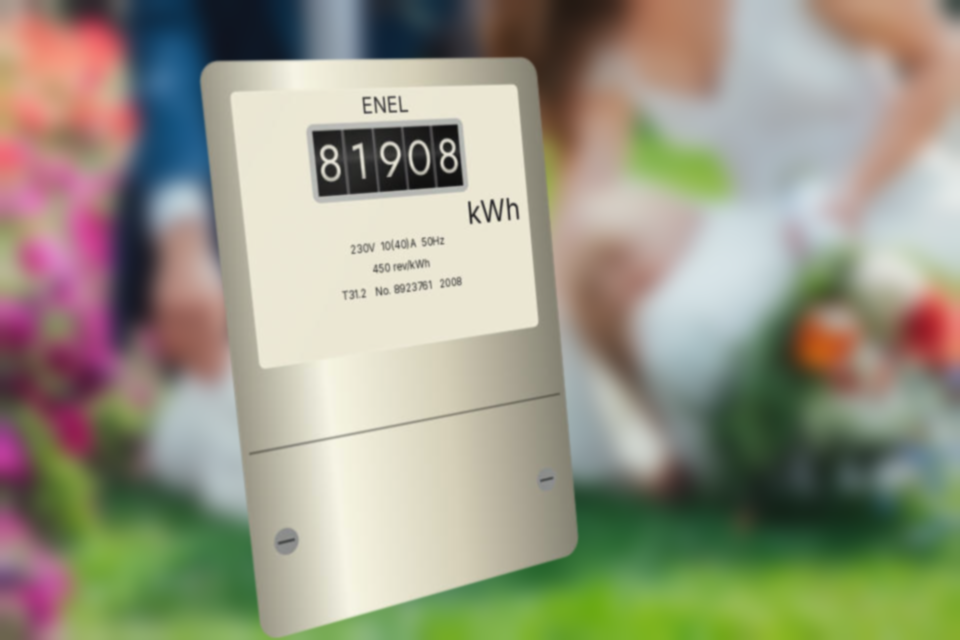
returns 81908,kWh
